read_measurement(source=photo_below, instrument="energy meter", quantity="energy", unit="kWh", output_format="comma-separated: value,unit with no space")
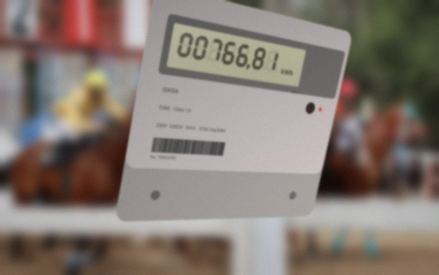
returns 766.81,kWh
